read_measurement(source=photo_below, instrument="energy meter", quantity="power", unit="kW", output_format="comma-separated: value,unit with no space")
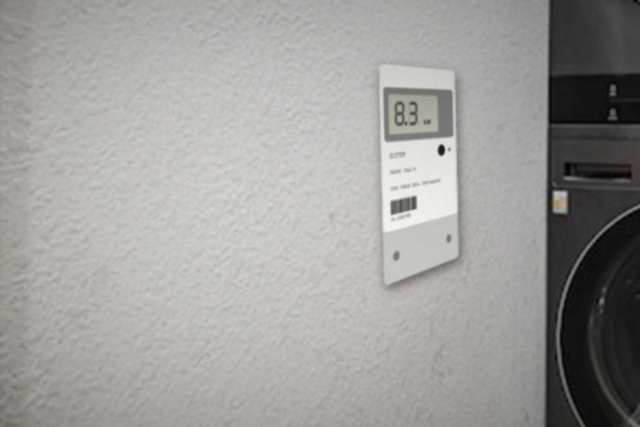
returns 8.3,kW
